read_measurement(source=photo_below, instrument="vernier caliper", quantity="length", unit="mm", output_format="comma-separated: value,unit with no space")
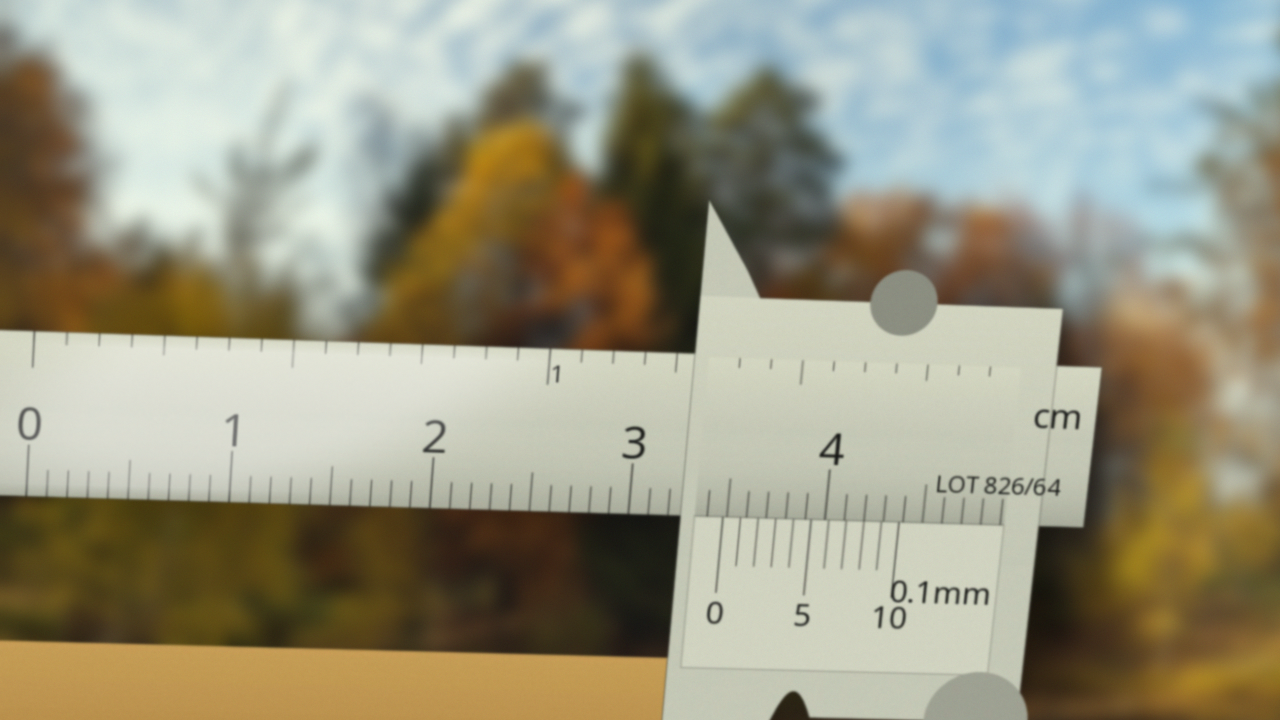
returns 34.8,mm
